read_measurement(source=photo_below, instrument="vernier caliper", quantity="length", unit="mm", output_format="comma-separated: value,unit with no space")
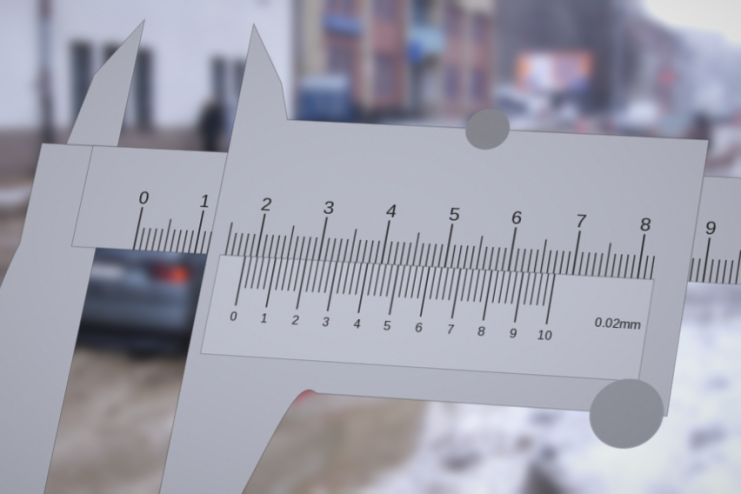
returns 18.2,mm
